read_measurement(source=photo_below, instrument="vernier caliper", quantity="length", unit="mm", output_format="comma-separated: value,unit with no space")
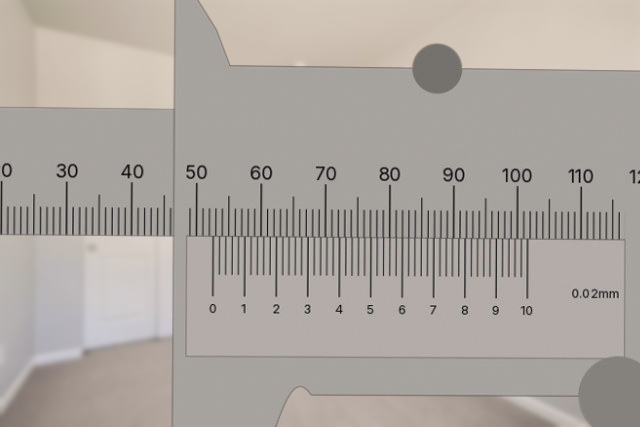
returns 52.6,mm
